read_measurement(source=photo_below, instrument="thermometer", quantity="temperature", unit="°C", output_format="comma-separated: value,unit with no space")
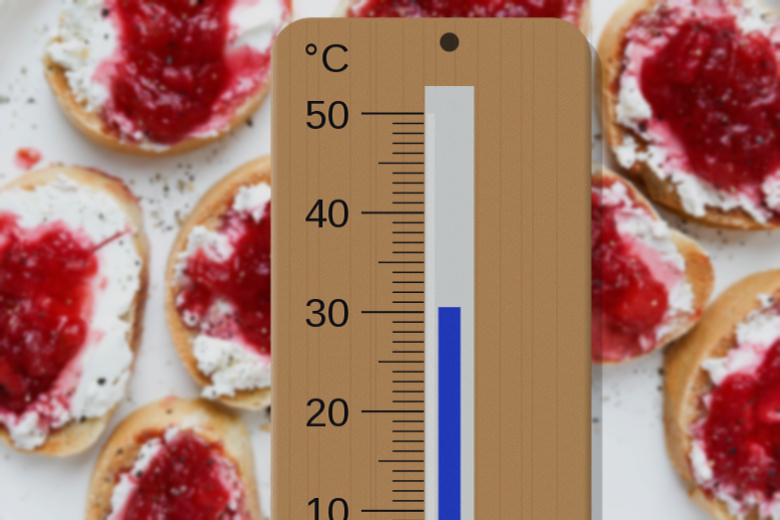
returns 30.5,°C
